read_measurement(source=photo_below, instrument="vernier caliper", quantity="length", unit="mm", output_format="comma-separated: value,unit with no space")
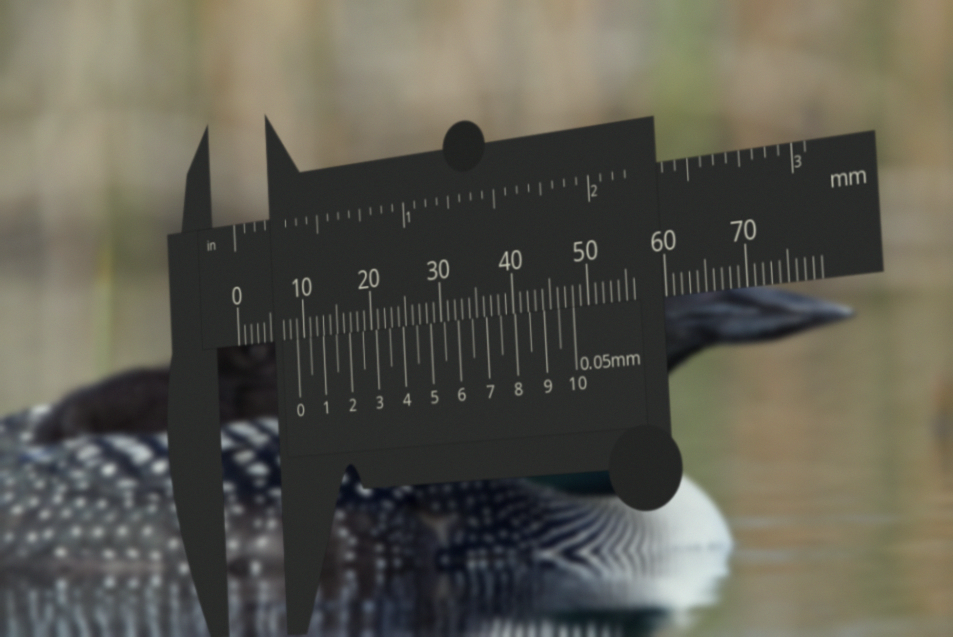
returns 9.0,mm
